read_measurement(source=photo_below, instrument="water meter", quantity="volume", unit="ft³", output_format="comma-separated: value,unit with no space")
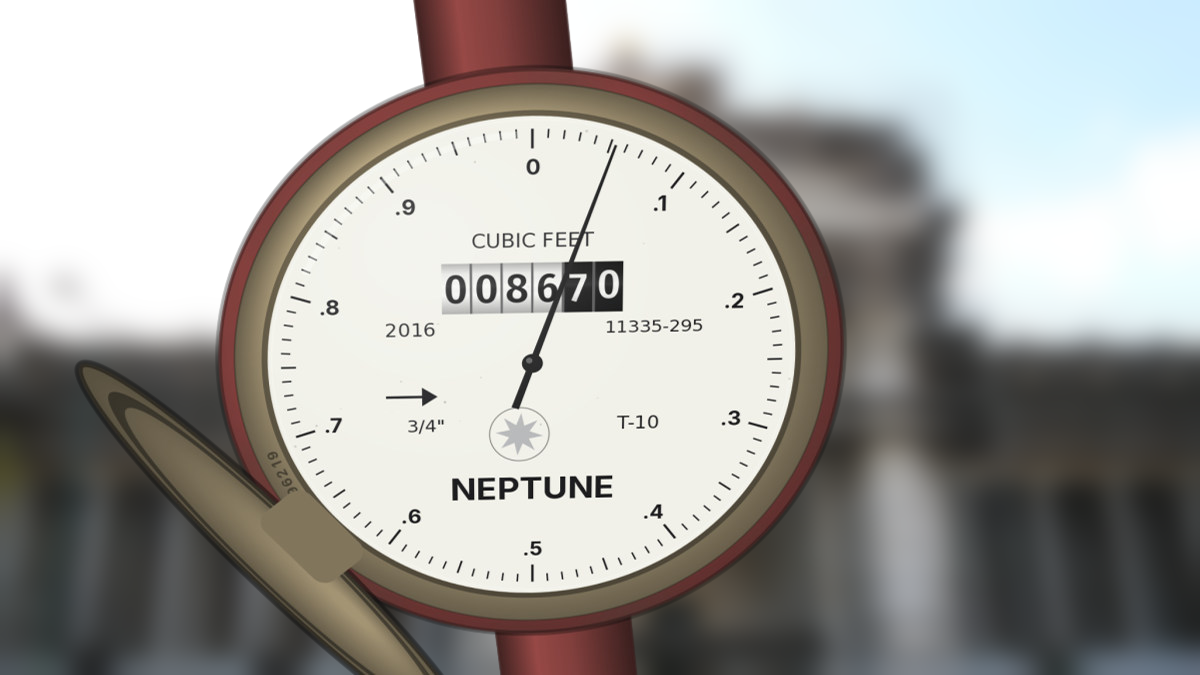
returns 8670.05,ft³
